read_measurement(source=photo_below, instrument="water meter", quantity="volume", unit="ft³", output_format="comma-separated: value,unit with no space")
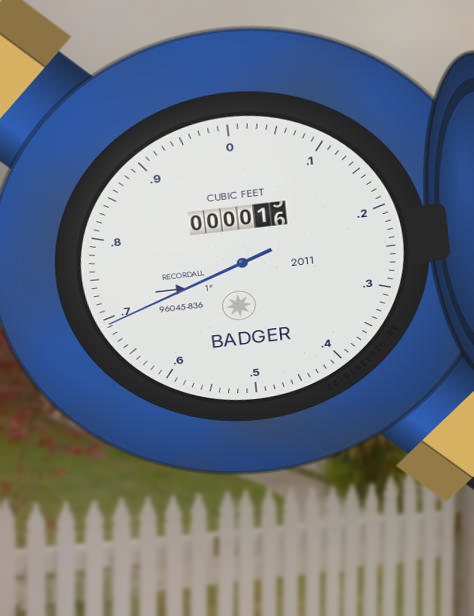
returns 15.69,ft³
